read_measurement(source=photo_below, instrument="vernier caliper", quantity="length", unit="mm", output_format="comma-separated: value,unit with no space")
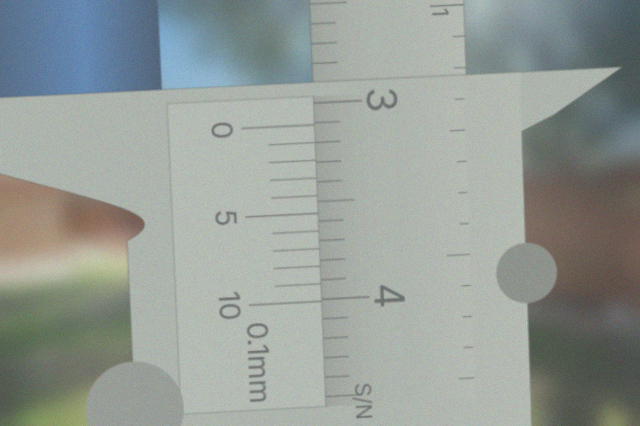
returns 31.1,mm
